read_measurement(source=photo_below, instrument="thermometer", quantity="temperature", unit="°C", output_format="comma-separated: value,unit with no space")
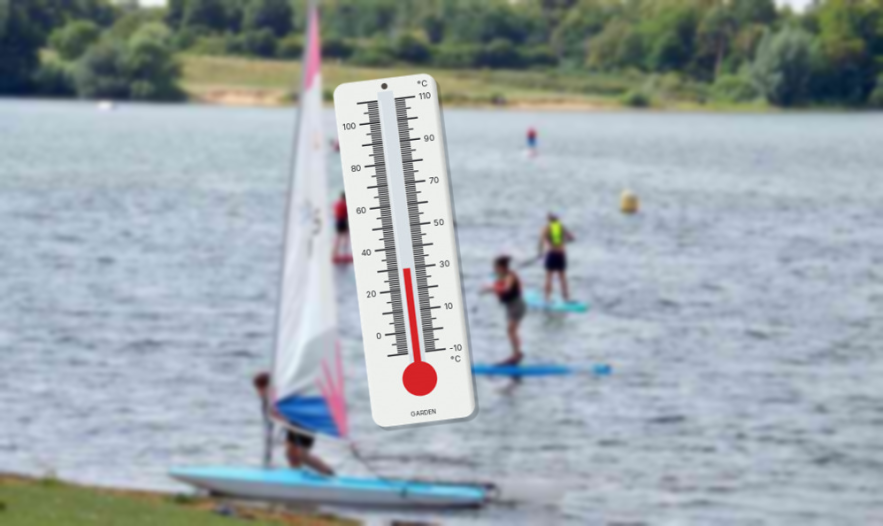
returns 30,°C
